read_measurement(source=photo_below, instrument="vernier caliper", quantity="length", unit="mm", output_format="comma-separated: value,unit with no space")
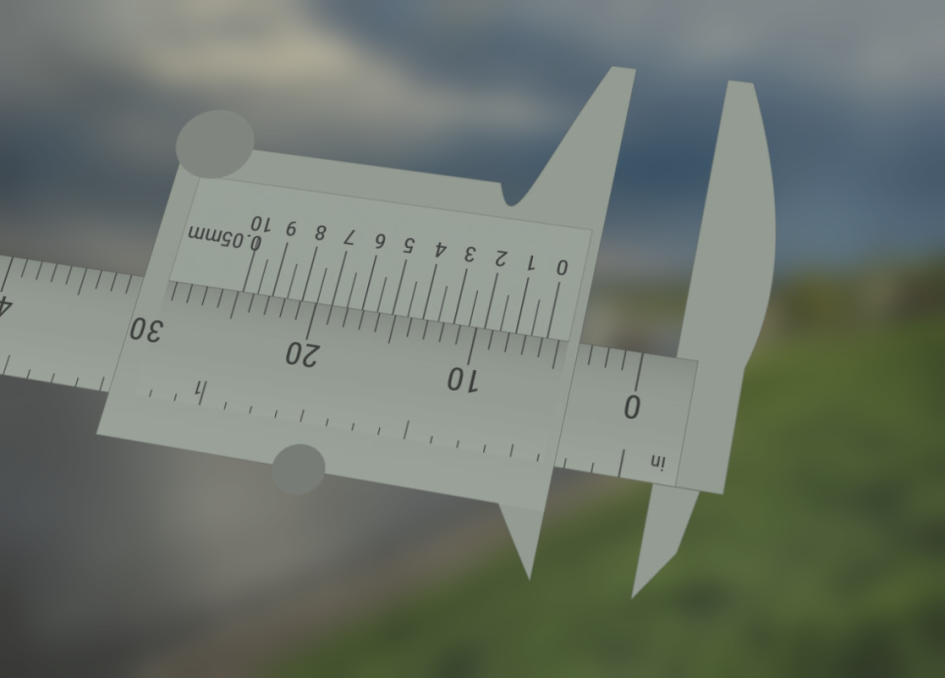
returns 5.7,mm
